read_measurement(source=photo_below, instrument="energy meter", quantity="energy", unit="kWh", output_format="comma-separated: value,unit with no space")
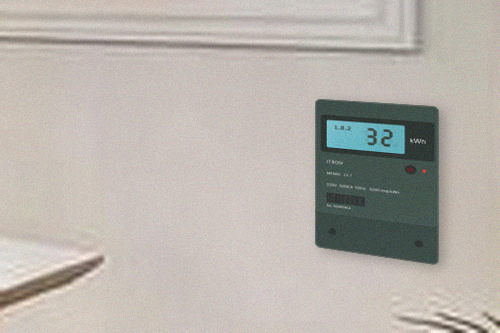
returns 32,kWh
